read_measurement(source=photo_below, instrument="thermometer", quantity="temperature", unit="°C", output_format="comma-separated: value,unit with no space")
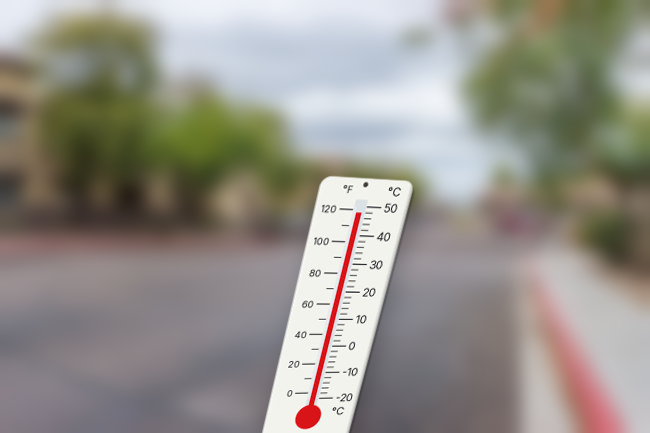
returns 48,°C
